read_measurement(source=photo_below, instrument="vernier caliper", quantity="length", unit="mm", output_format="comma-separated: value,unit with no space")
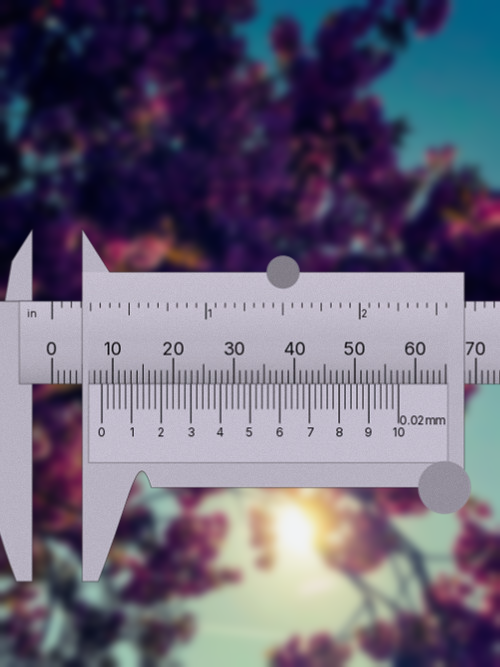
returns 8.2,mm
